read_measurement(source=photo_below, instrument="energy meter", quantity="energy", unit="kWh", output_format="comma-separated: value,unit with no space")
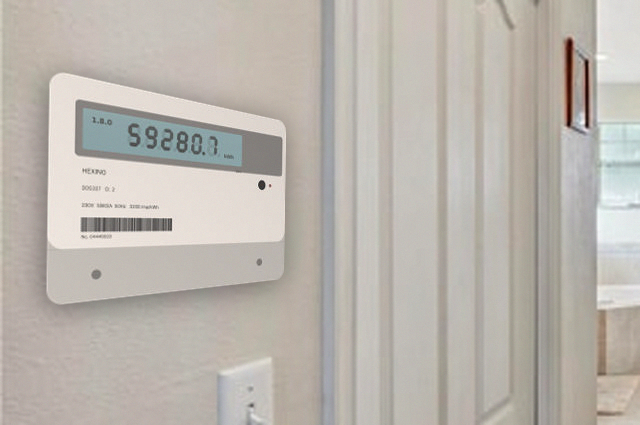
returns 59280.7,kWh
